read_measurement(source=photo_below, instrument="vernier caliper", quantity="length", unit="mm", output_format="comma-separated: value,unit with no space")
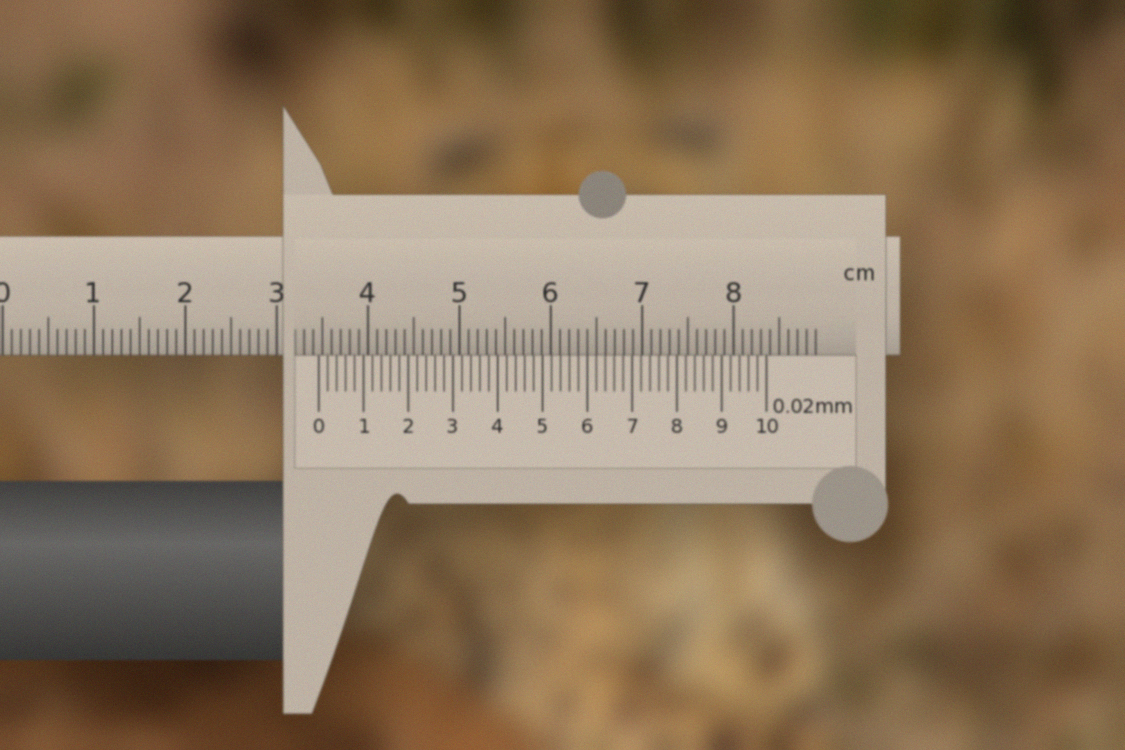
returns 34.6,mm
